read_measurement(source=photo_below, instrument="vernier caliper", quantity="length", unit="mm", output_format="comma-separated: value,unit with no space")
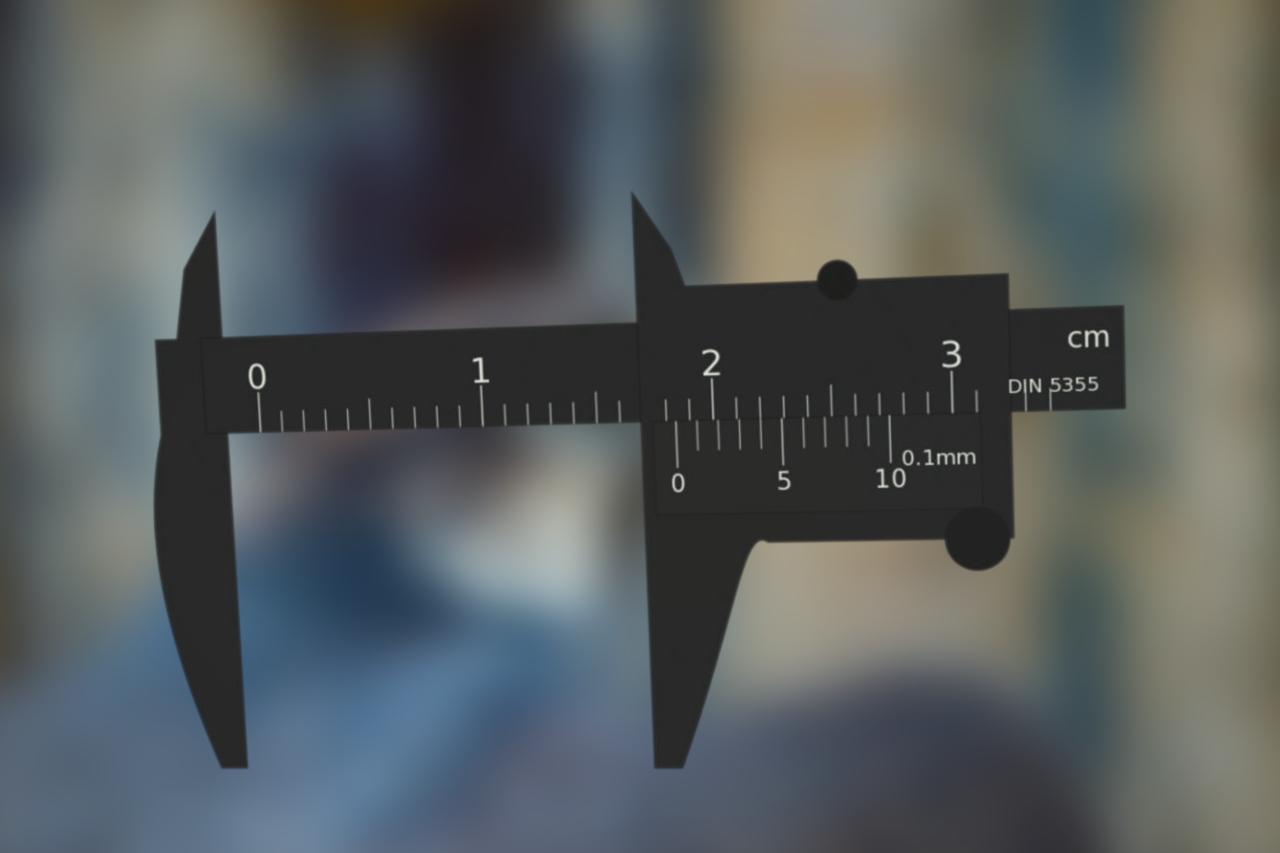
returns 18.4,mm
